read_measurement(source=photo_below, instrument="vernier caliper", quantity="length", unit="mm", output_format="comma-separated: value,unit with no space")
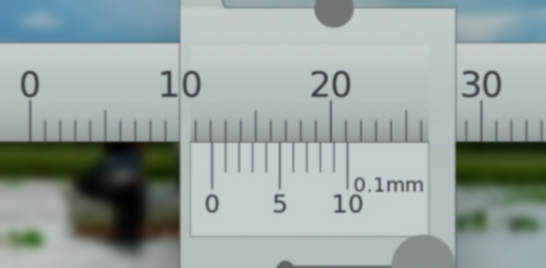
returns 12.1,mm
